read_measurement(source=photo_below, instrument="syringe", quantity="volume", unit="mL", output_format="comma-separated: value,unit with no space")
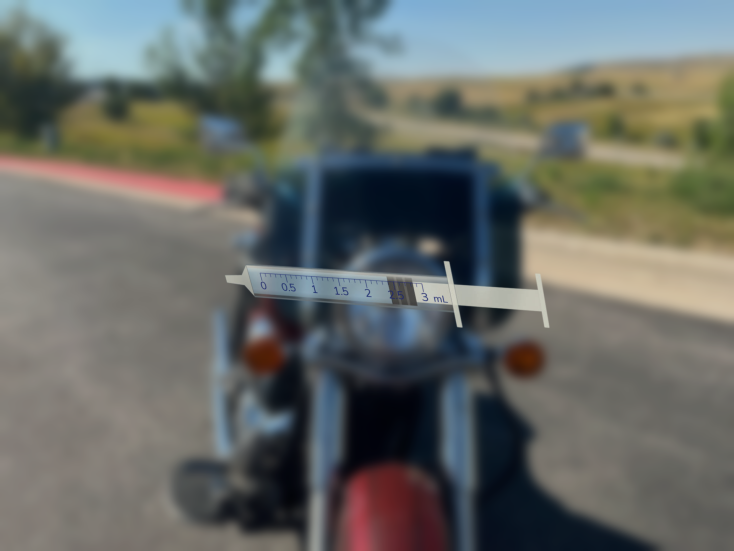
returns 2.4,mL
